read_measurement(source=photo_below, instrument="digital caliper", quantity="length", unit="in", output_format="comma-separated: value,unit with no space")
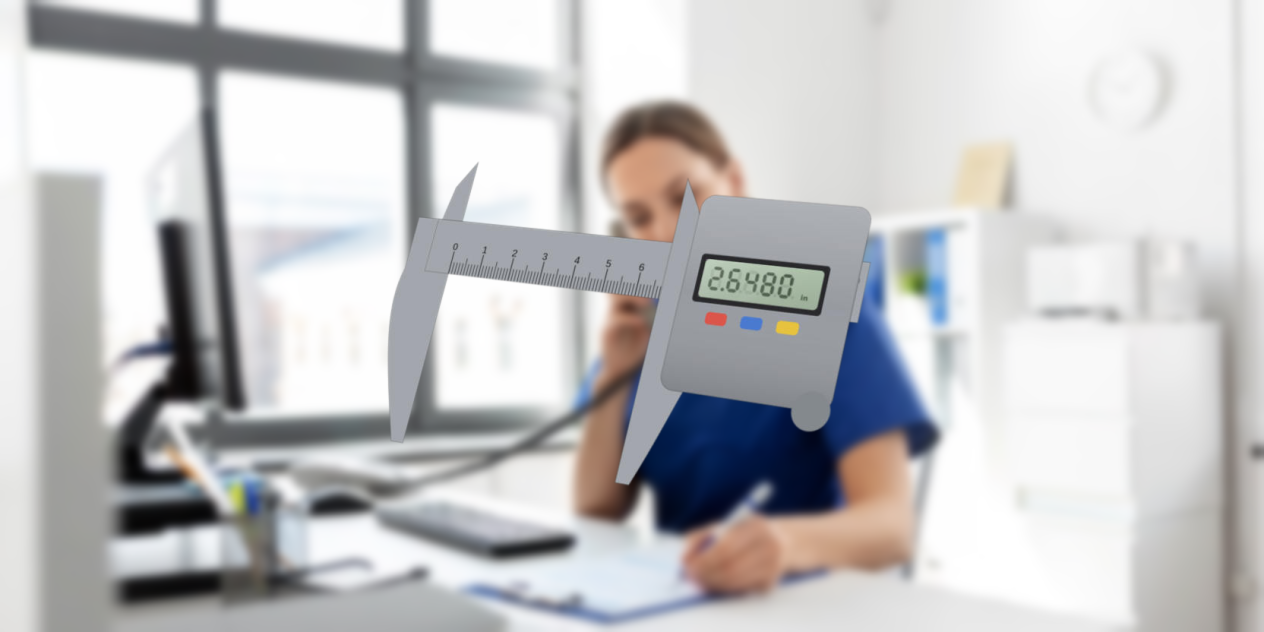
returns 2.6480,in
